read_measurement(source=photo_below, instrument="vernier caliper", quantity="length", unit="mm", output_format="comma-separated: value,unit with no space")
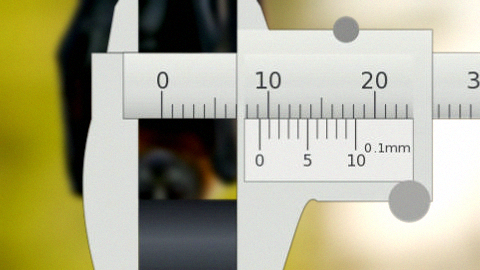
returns 9.2,mm
